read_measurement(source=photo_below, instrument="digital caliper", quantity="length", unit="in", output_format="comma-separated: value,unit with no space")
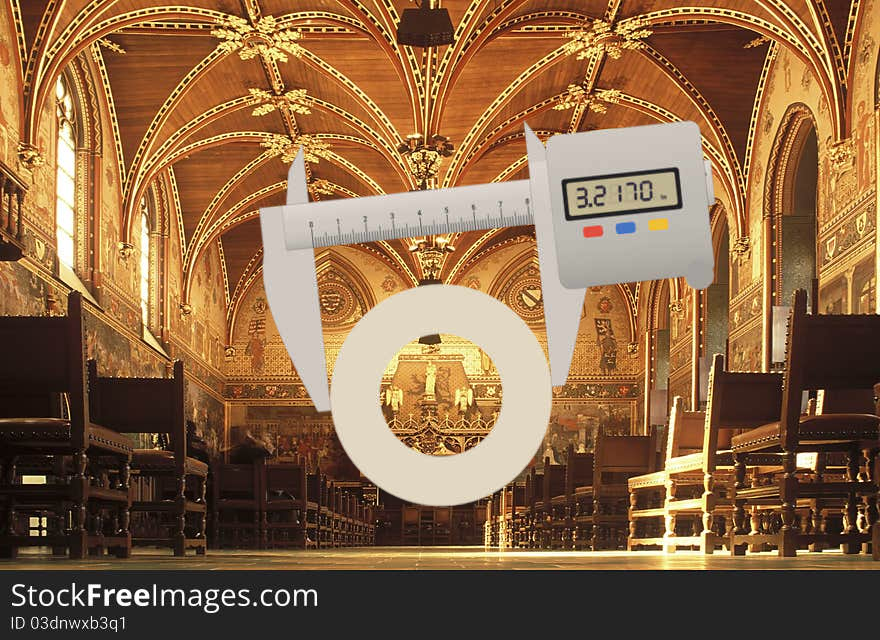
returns 3.2170,in
